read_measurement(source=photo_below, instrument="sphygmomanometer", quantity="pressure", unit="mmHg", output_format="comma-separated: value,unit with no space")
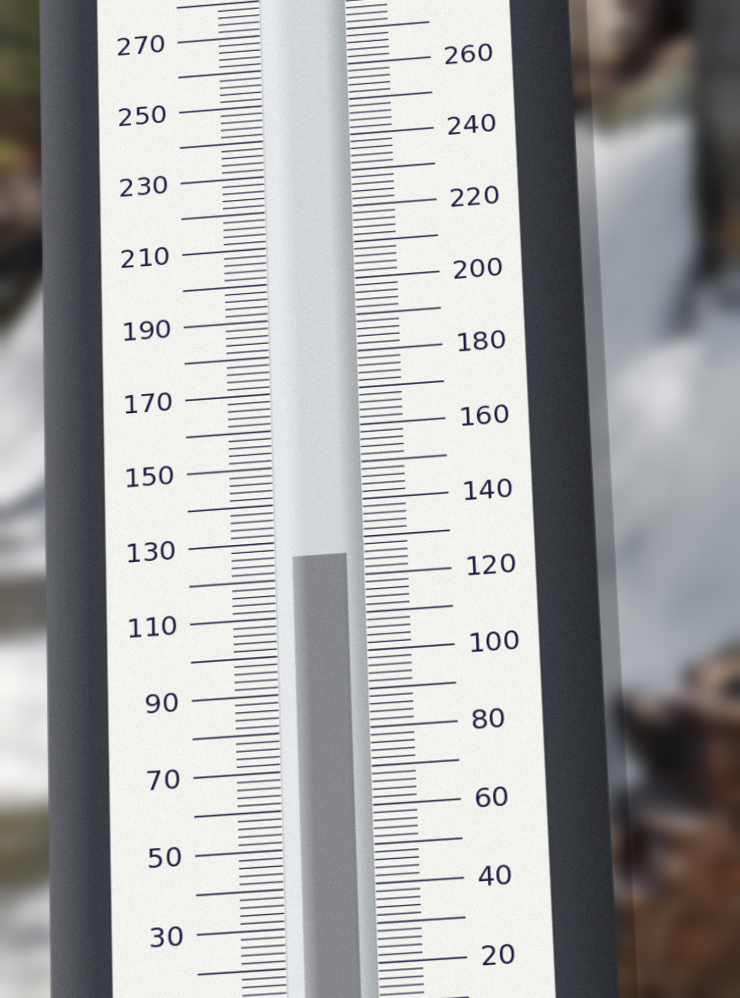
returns 126,mmHg
